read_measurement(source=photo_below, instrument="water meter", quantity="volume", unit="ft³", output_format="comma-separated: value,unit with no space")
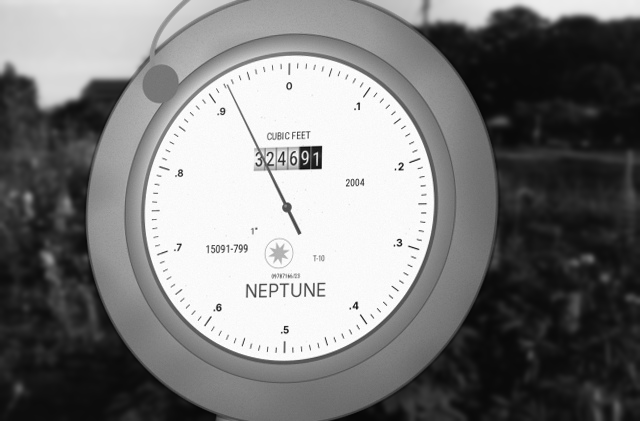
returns 324690.92,ft³
